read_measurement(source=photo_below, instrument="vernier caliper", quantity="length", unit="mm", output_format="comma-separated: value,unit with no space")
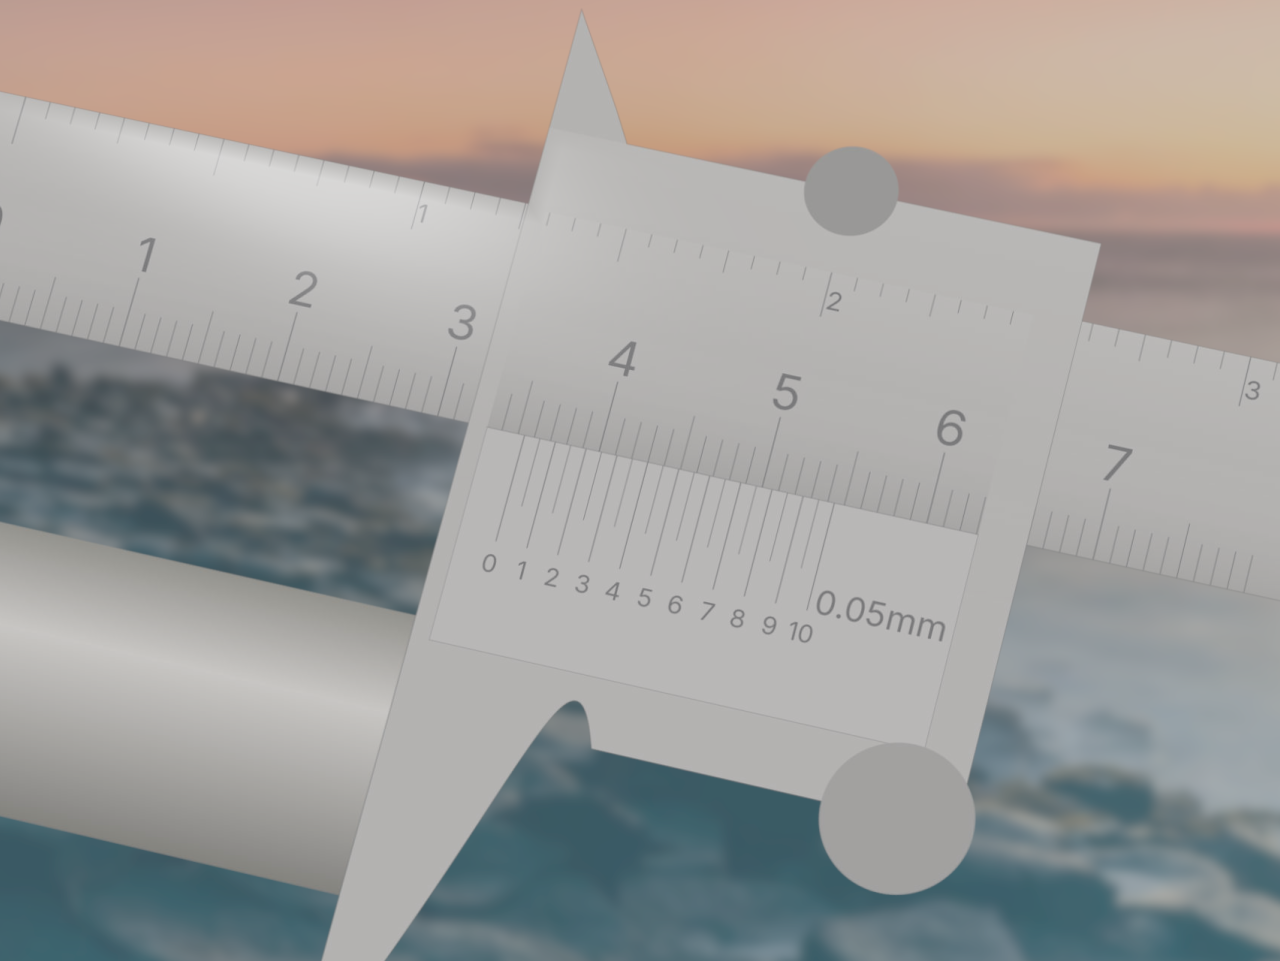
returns 35.4,mm
